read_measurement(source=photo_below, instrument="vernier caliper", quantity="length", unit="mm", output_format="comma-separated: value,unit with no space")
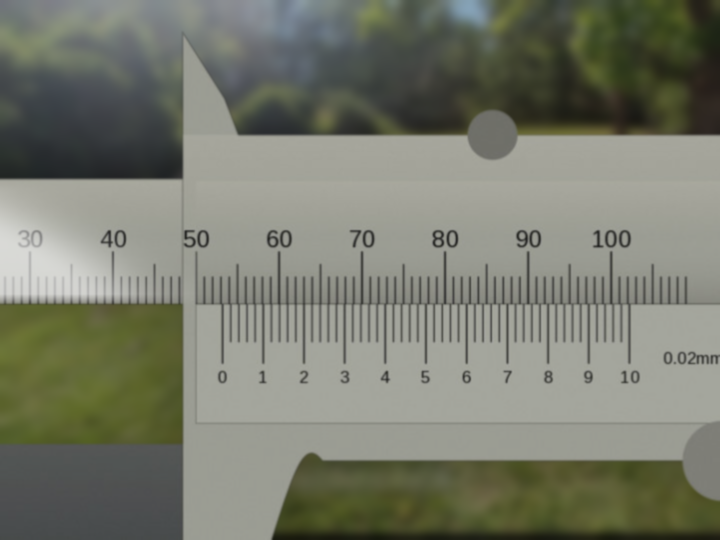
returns 53.2,mm
